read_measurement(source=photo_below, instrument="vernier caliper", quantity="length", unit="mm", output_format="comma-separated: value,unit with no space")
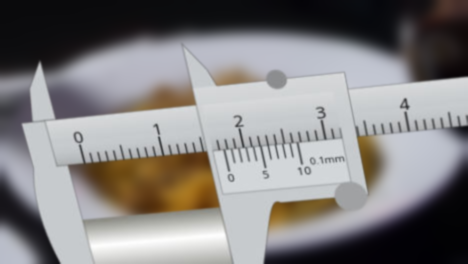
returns 17.6,mm
